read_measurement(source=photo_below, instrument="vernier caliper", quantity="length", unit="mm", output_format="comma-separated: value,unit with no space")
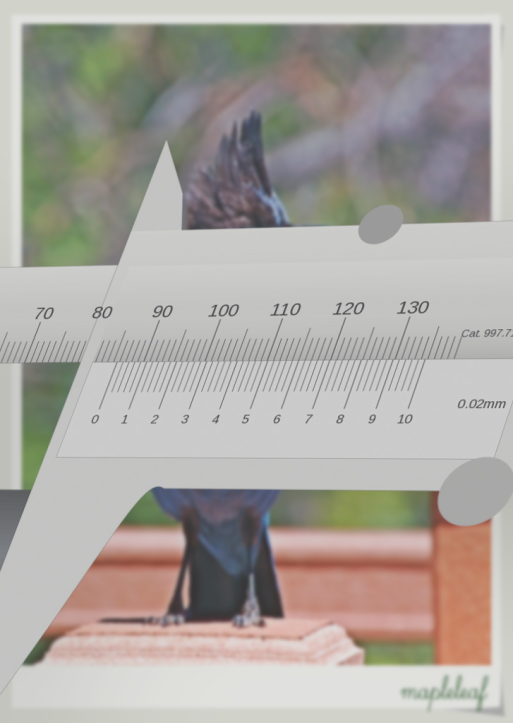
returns 85.6,mm
